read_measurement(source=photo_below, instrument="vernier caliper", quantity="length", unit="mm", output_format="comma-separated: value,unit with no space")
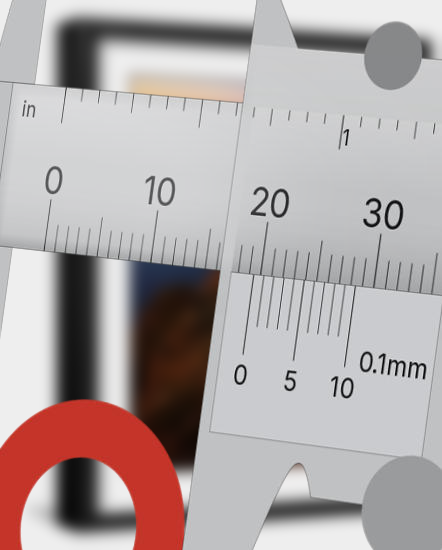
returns 19.4,mm
